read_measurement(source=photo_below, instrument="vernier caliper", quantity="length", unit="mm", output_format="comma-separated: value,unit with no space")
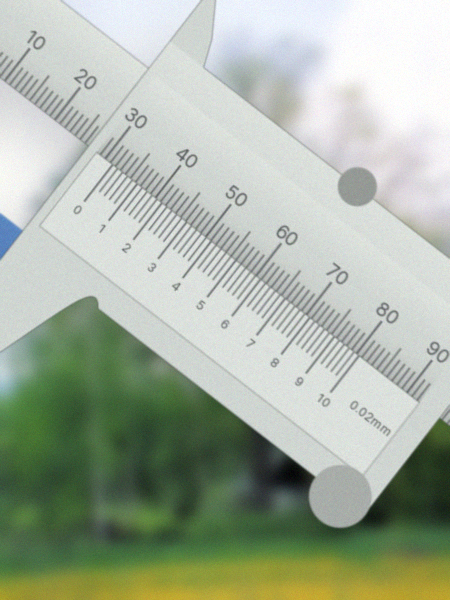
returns 31.5,mm
